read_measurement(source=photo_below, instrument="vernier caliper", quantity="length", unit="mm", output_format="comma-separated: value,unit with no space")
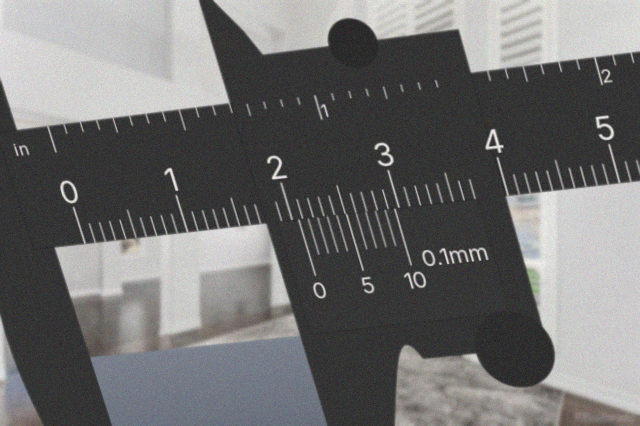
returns 20.6,mm
